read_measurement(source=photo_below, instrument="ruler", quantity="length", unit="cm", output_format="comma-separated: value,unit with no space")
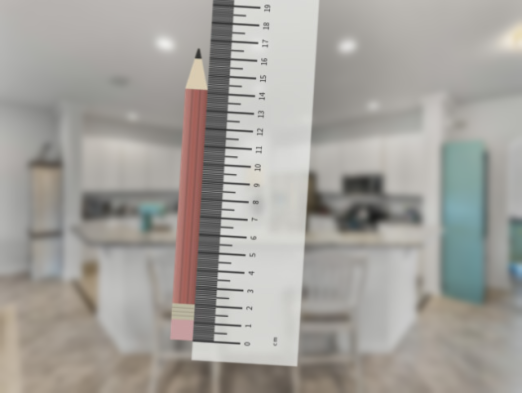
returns 16.5,cm
